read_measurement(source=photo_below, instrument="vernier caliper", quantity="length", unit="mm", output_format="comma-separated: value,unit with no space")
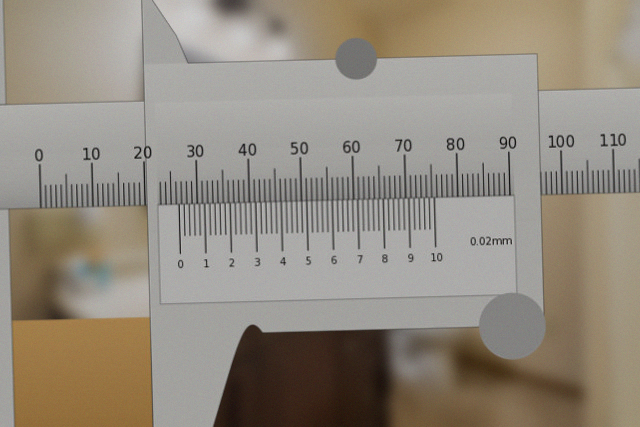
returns 26.5,mm
